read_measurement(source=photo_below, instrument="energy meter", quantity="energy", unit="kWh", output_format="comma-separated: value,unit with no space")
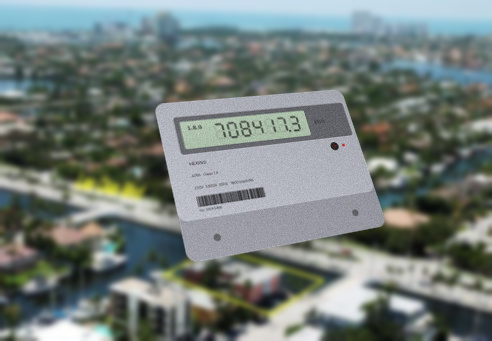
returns 708417.3,kWh
